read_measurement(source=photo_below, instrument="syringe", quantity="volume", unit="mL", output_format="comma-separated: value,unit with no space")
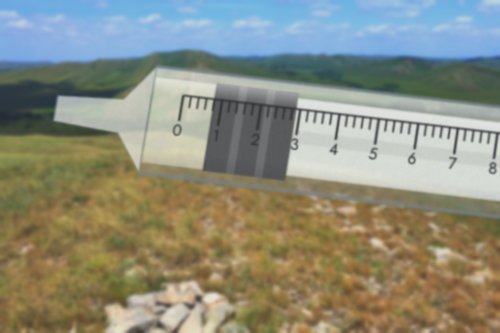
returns 0.8,mL
